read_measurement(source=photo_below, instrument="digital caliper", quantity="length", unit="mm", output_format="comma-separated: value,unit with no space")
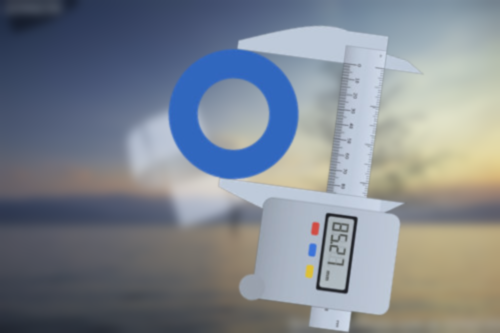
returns 85.27,mm
